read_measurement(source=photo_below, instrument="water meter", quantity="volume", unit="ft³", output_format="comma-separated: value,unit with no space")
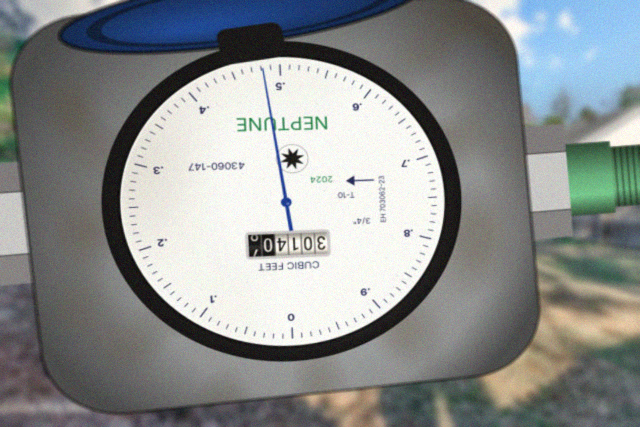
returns 301407.48,ft³
